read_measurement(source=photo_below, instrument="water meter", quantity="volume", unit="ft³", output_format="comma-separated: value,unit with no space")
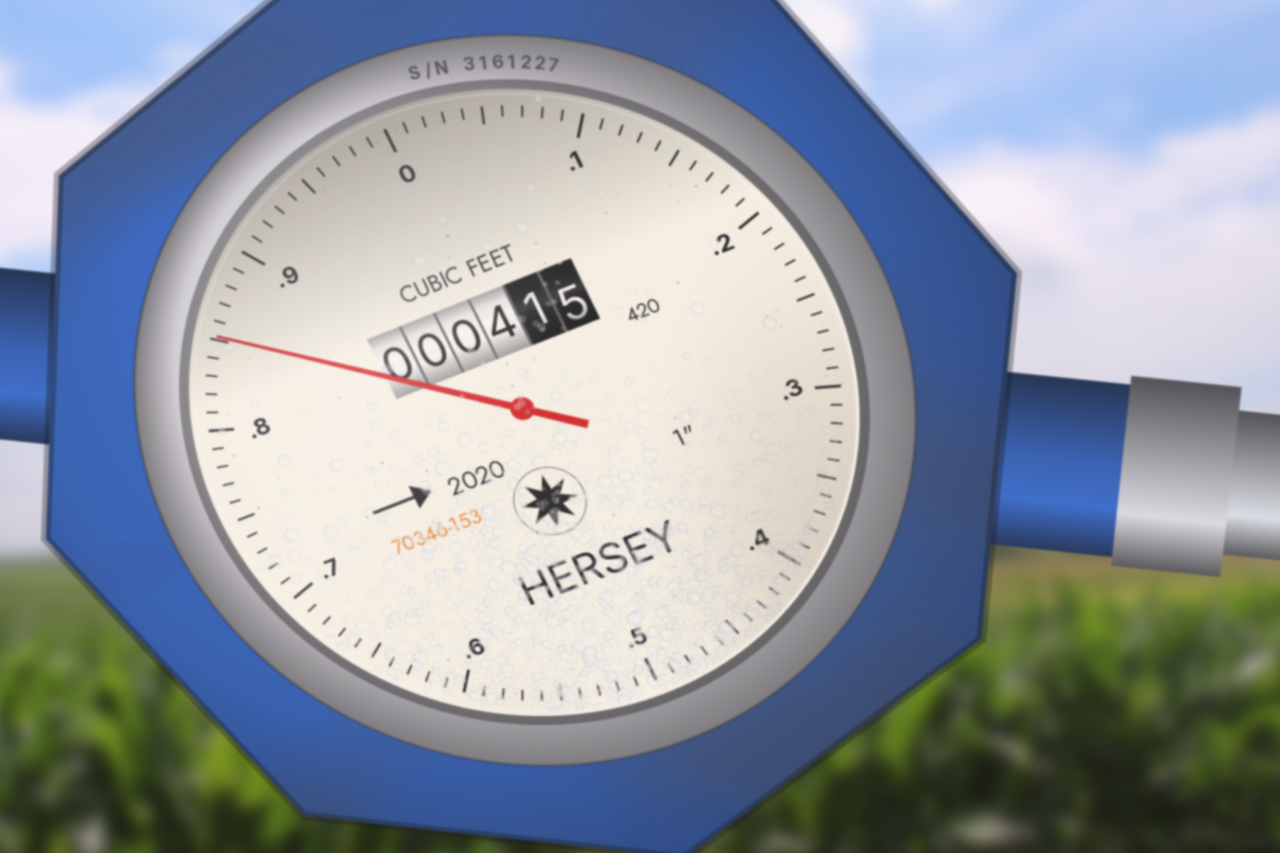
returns 414.85,ft³
